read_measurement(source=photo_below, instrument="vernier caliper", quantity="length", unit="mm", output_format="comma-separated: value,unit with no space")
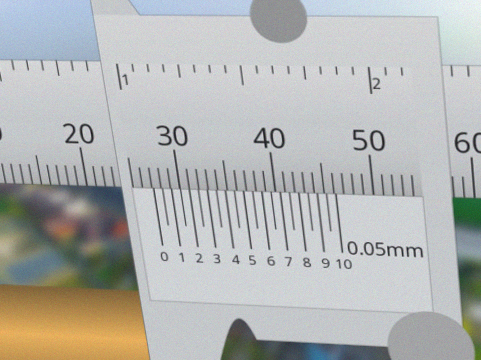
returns 27.2,mm
